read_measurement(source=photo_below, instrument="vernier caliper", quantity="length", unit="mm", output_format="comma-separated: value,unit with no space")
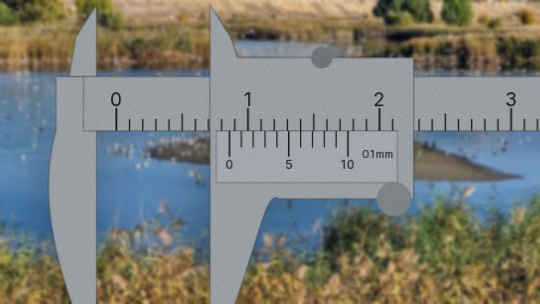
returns 8.6,mm
